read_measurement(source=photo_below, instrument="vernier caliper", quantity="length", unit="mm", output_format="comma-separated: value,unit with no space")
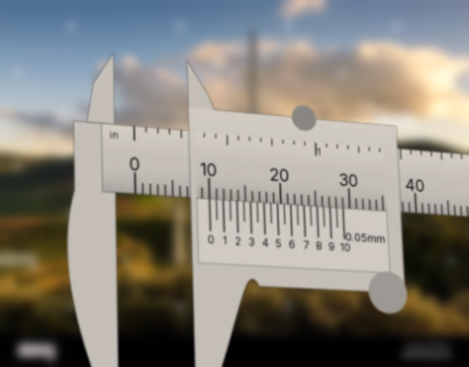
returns 10.0,mm
